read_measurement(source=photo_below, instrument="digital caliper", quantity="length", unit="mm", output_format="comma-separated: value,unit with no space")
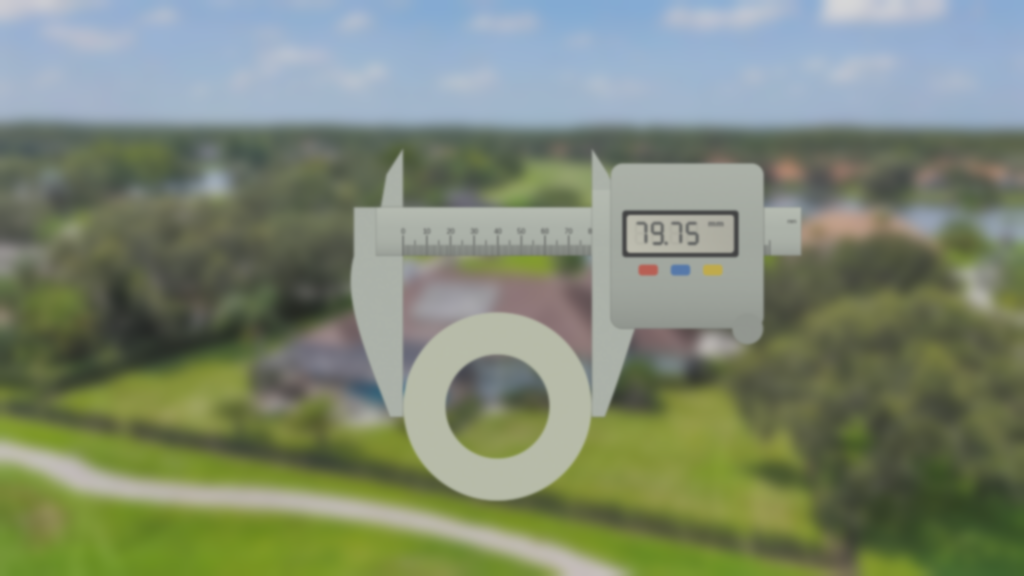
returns 79.75,mm
